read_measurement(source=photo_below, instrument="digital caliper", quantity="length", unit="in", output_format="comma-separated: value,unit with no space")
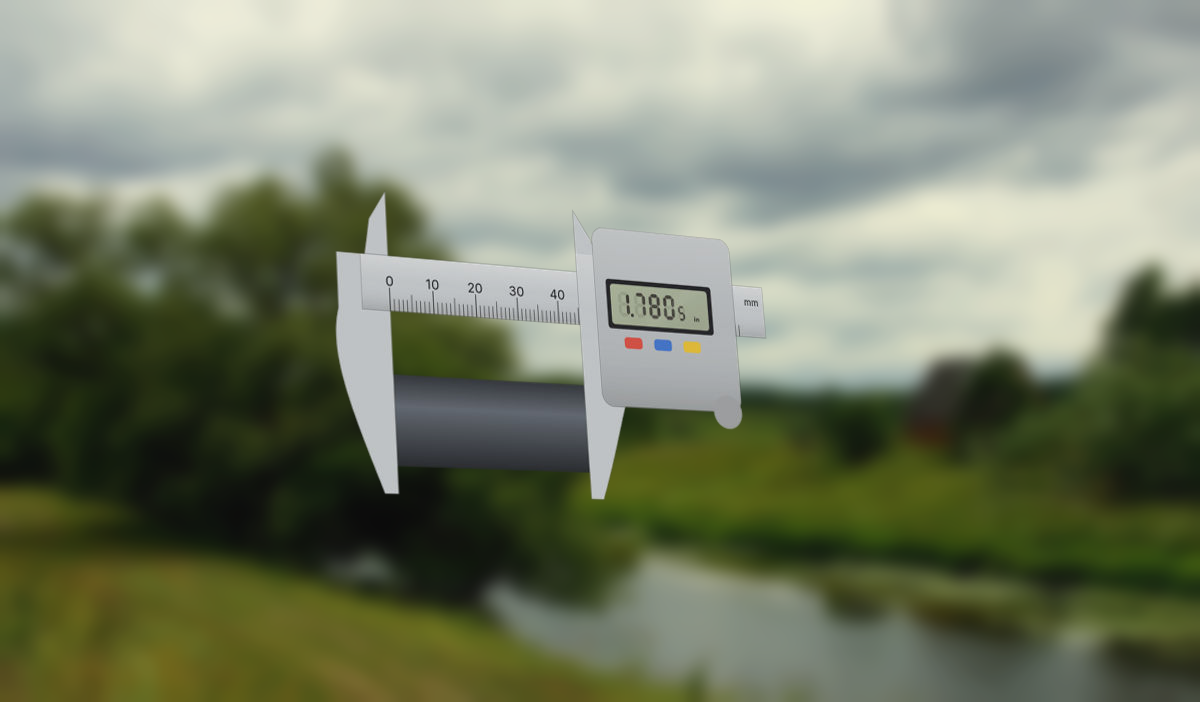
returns 1.7805,in
